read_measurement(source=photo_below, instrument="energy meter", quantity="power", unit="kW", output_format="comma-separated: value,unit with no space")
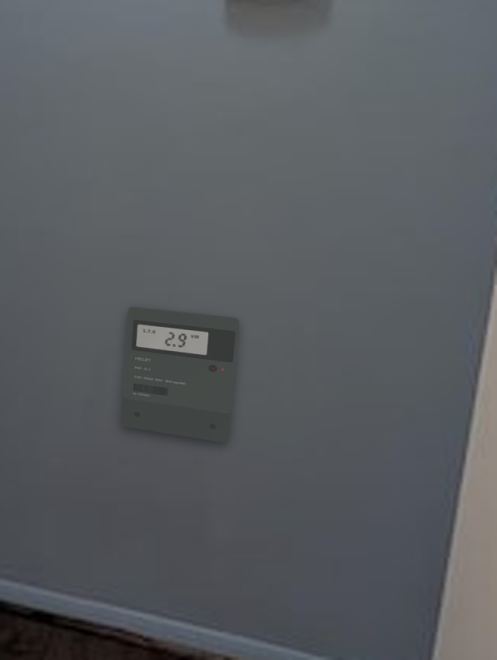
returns 2.9,kW
